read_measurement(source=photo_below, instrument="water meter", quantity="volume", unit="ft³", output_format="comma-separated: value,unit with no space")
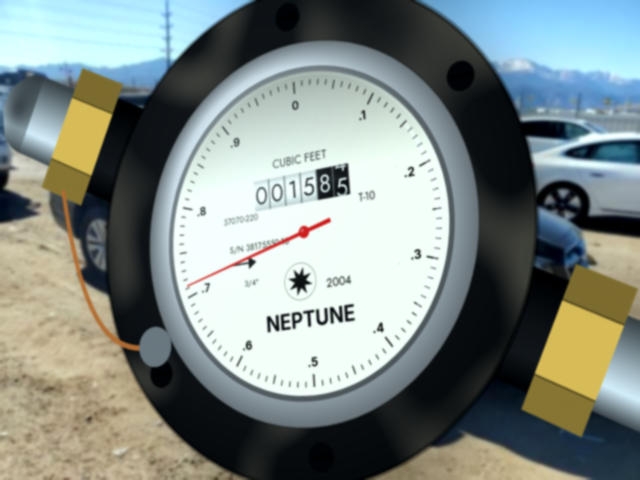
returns 1584.71,ft³
